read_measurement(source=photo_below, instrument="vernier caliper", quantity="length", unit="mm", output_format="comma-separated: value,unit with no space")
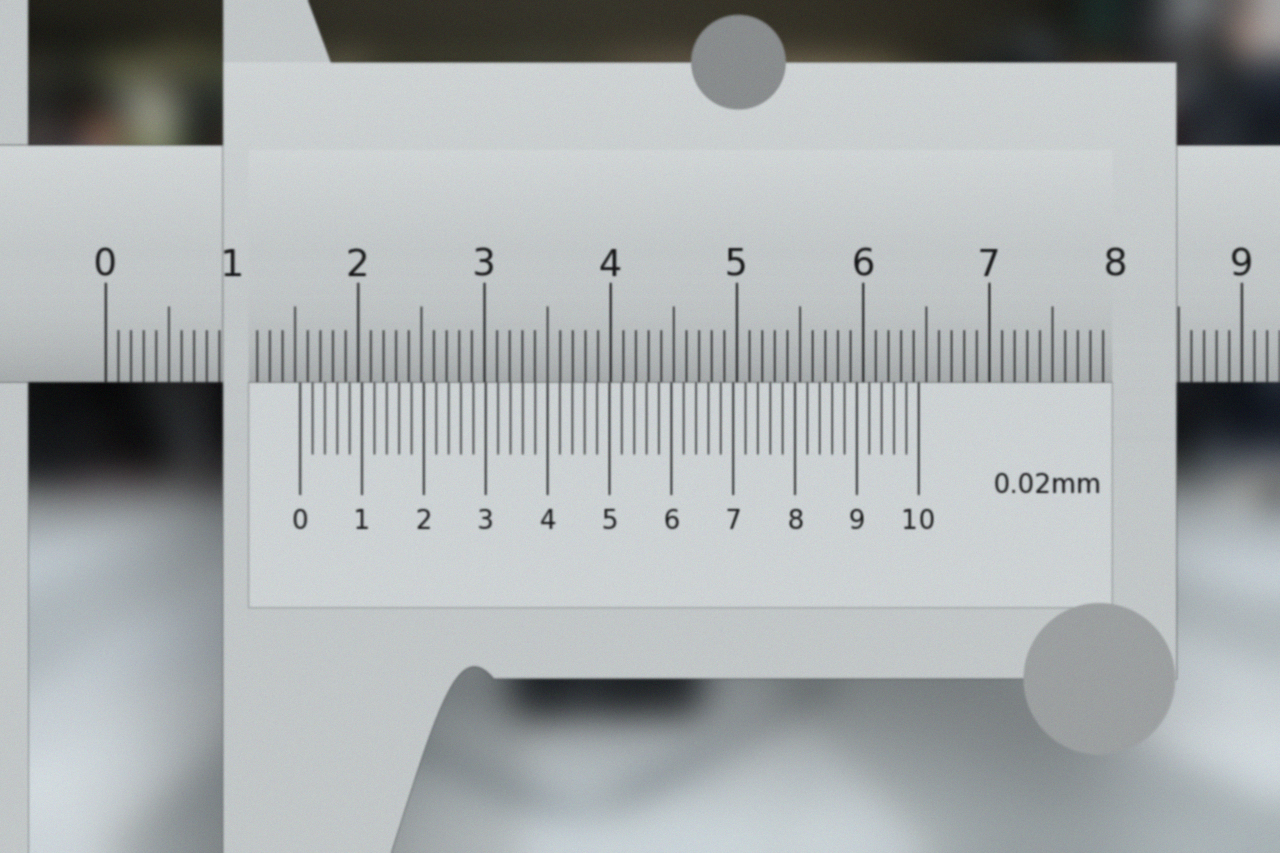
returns 15.4,mm
